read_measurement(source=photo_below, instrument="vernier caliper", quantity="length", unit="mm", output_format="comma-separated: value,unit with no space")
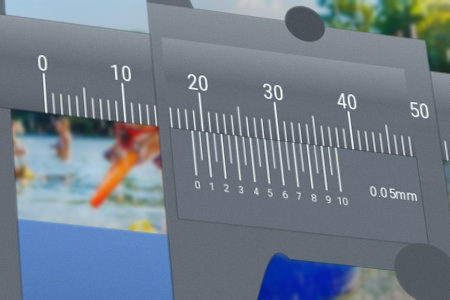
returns 18.6,mm
